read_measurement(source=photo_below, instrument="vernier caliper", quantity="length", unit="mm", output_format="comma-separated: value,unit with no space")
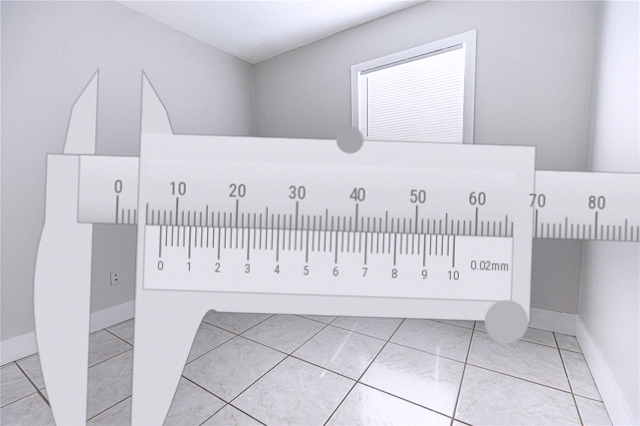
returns 7.4,mm
